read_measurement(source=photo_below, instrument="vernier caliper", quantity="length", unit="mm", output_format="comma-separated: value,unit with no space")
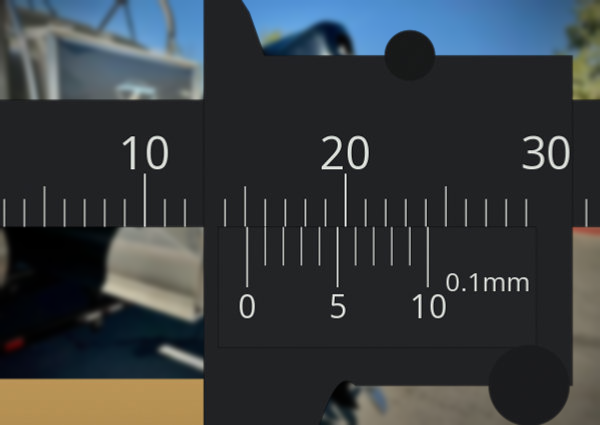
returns 15.1,mm
